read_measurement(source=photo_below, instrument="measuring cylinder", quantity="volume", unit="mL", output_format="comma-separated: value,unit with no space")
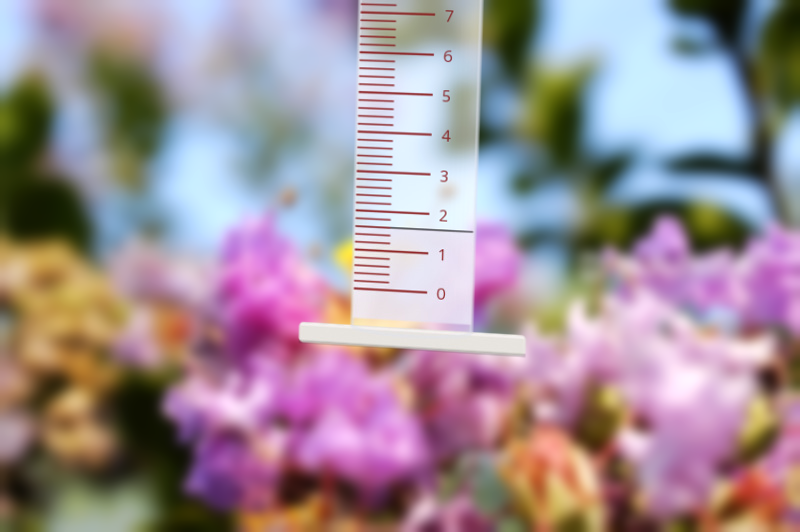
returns 1.6,mL
